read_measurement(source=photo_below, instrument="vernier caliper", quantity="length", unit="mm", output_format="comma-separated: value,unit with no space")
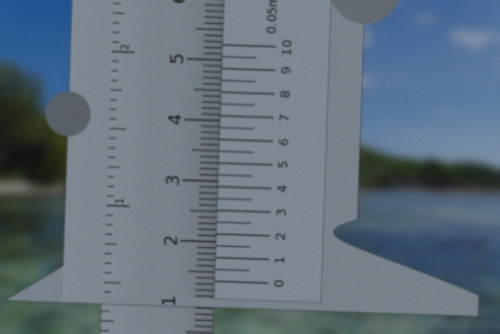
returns 13.5,mm
